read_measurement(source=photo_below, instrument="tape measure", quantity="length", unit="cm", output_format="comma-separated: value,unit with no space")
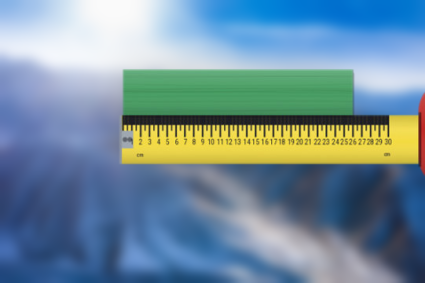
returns 26,cm
